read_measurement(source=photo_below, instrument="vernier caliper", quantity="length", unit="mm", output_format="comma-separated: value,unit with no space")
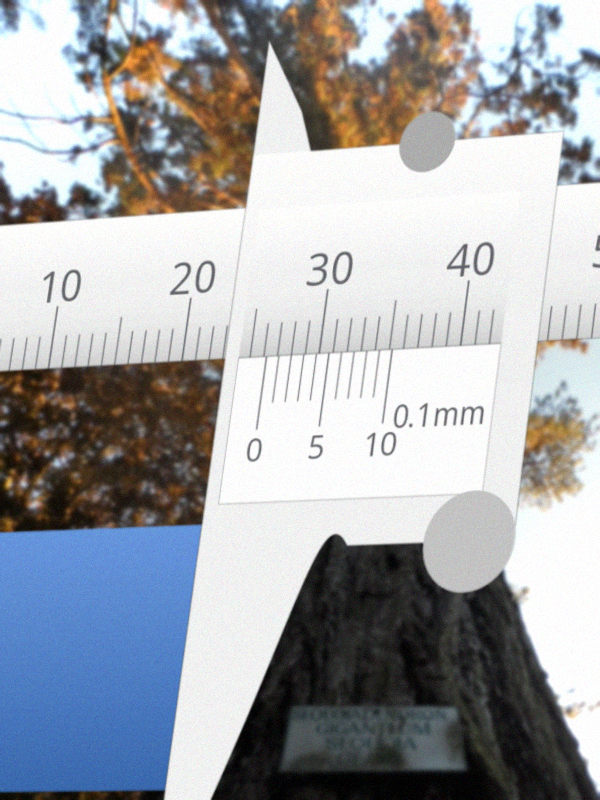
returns 26.2,mm
